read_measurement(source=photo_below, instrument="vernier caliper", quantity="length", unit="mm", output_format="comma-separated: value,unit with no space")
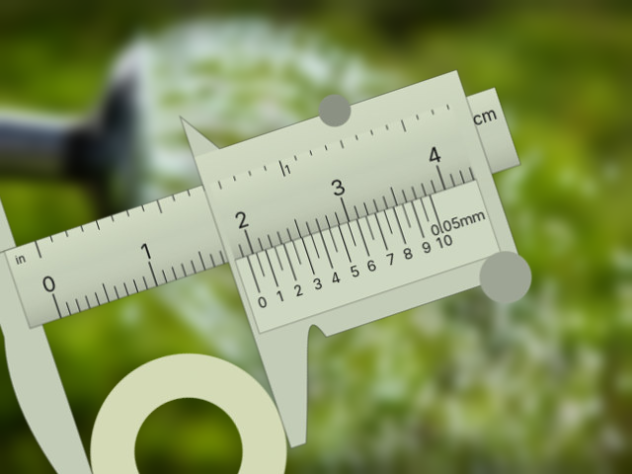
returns 19.4,mm
